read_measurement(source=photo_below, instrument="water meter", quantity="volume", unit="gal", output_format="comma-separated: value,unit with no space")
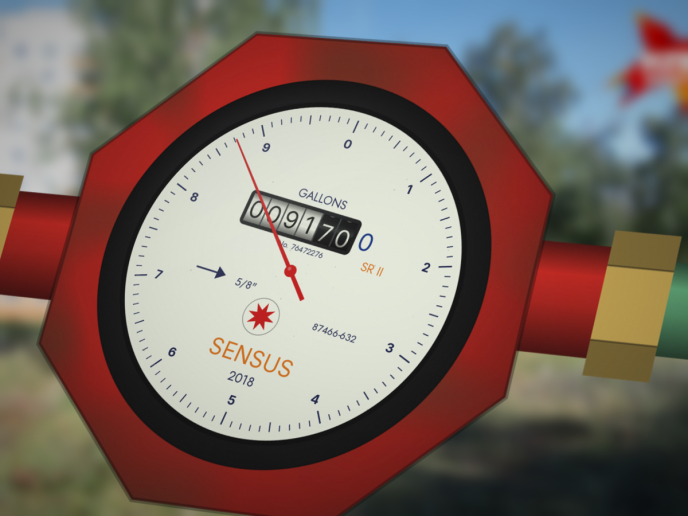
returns 91698.7,gal
